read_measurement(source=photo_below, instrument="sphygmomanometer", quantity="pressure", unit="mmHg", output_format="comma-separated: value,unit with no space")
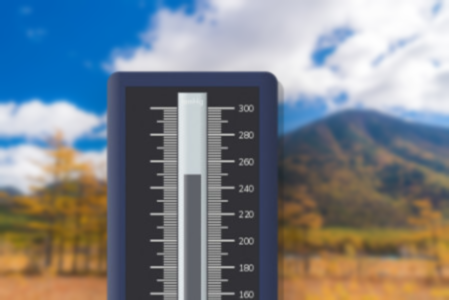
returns 250,mmHg
